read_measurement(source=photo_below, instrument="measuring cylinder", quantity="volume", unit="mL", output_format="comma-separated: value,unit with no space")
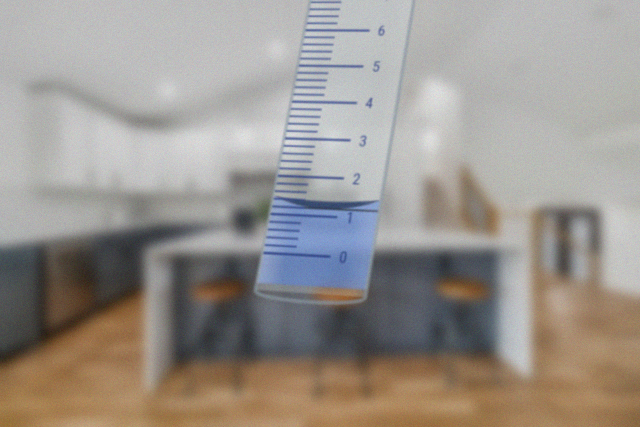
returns 1.2,mL
